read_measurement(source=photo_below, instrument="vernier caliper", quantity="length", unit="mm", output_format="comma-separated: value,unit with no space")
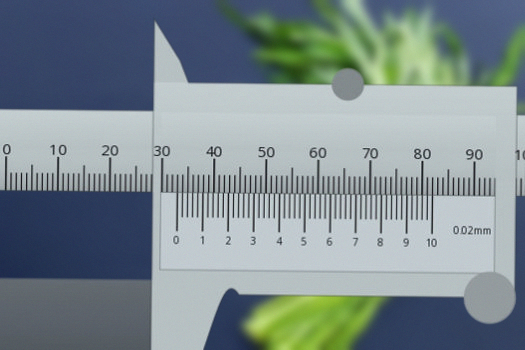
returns 33.0,mm
